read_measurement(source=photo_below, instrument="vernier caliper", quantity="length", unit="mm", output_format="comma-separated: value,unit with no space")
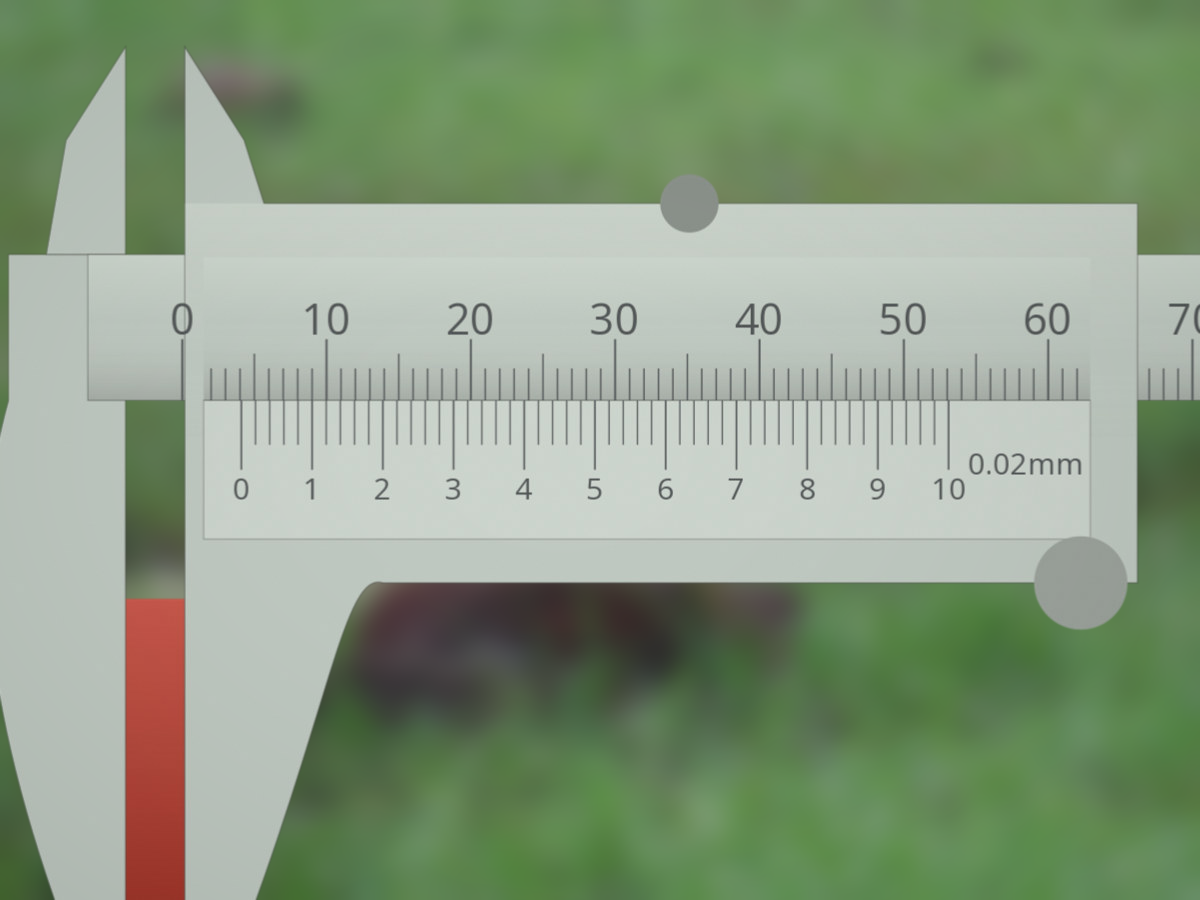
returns 4.1,mm
